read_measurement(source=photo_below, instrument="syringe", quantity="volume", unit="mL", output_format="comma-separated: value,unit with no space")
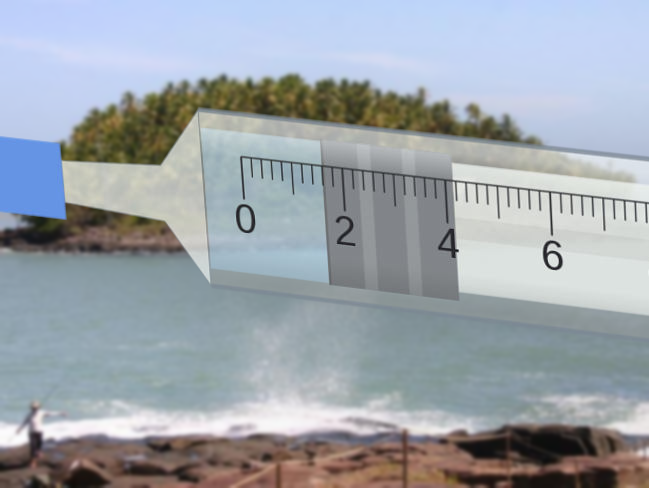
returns 1.6,mL
